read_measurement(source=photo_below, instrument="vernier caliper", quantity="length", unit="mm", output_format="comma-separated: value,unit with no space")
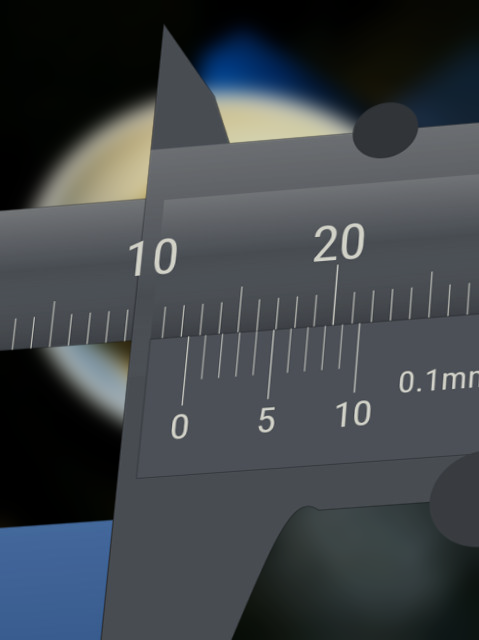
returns 12.4,mm
